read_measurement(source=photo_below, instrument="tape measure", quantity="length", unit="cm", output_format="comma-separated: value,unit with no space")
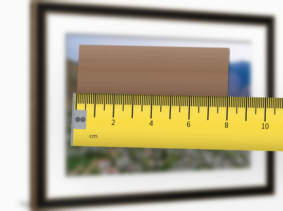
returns 8,cm
